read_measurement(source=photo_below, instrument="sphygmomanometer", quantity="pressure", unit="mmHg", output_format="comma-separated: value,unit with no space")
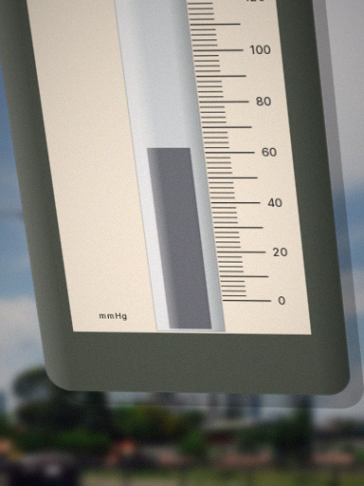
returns 62,mmHg
